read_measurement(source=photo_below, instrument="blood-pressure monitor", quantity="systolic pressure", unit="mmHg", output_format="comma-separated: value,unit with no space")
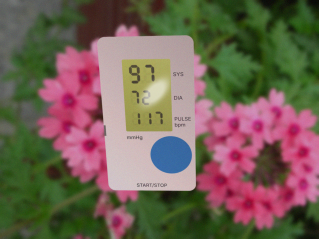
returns 97,mmHg
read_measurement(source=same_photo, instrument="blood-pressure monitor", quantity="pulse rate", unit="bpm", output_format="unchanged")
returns 117,bpm
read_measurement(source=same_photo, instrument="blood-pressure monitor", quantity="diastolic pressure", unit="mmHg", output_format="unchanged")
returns 72,mmHg
